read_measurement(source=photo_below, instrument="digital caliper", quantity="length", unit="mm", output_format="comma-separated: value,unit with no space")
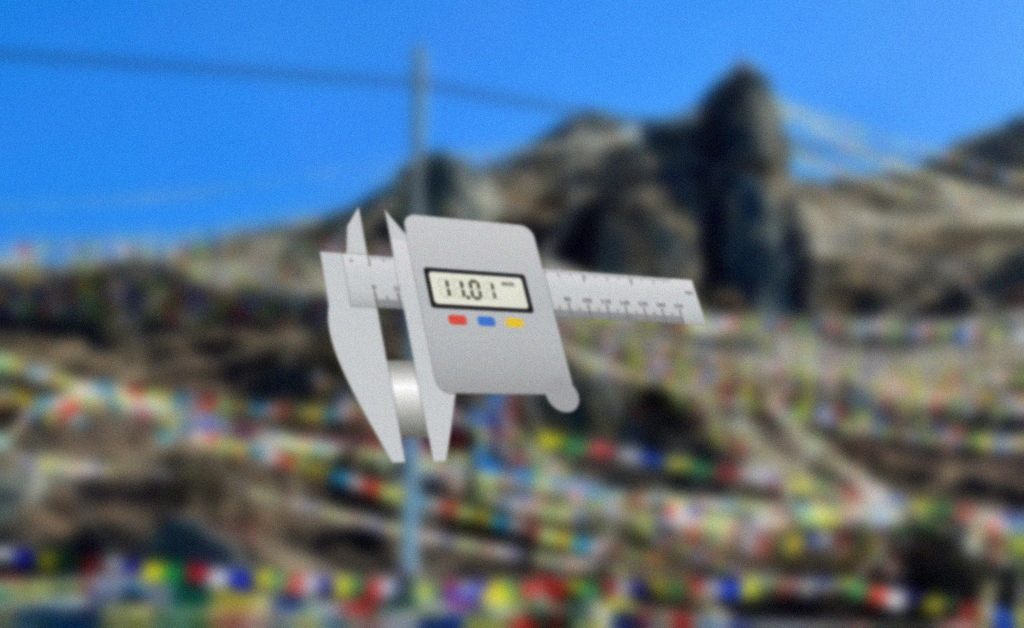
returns 11.01,mm
